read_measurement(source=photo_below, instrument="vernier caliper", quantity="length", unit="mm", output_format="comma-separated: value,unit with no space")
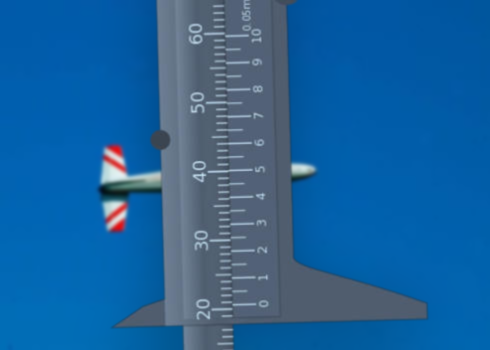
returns 20.6,mm
